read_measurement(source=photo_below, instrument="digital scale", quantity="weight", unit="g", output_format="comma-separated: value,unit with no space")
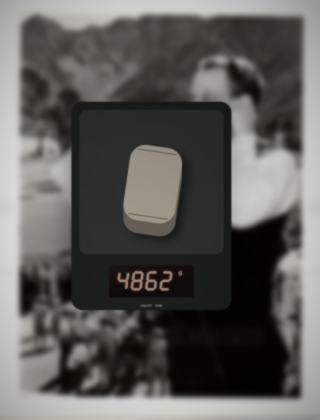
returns 4862,g
